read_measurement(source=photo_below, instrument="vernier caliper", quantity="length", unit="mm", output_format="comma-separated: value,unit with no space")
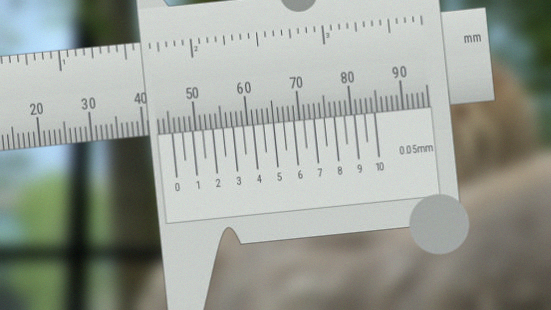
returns 45.5,mm
